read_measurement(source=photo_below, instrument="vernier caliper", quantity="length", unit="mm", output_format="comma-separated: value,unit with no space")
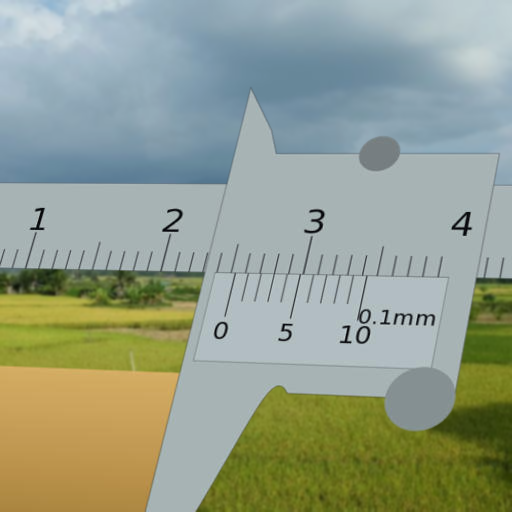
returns 25.3,mm
